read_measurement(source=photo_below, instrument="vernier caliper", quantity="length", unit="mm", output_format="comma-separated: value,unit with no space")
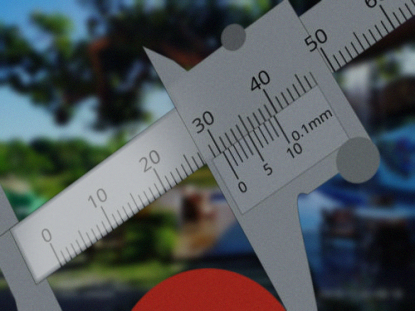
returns 30.4,mm
